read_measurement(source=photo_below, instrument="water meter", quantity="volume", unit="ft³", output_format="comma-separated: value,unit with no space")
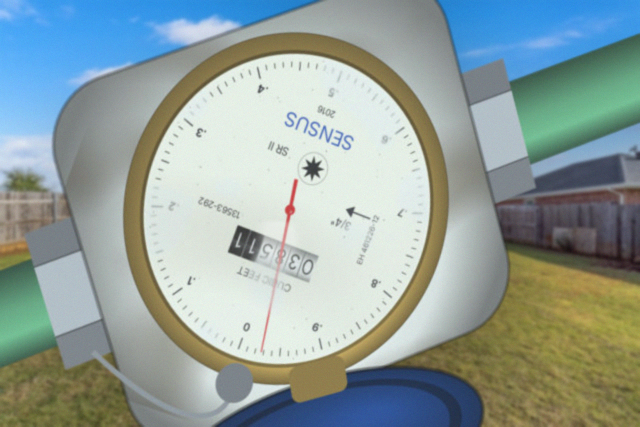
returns 38510.97,ft³
